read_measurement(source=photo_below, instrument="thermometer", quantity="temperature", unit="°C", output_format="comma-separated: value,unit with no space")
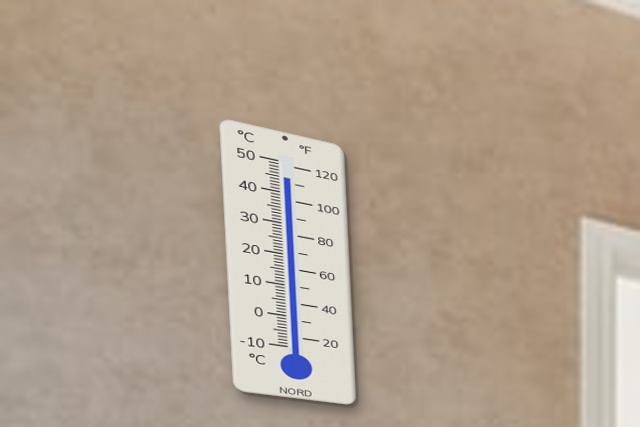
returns 45,°C
